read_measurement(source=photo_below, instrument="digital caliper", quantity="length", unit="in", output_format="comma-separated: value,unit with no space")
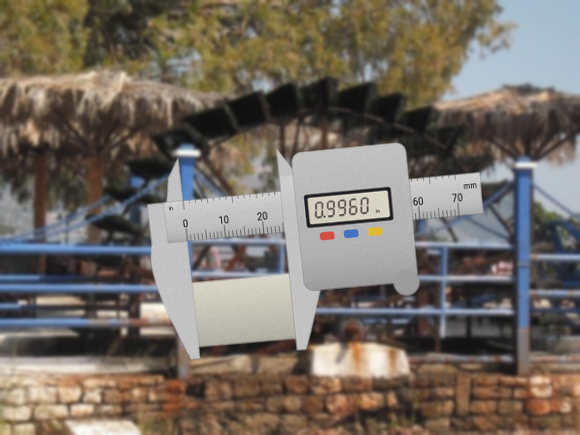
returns 0.9960,in
